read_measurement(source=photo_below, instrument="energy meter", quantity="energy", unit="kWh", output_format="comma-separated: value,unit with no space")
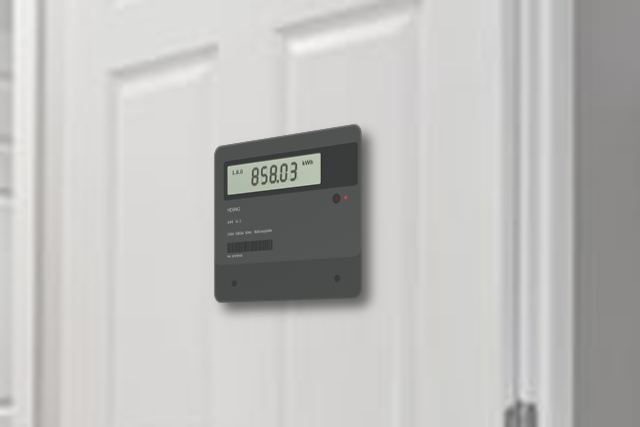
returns 858.03,kWh
